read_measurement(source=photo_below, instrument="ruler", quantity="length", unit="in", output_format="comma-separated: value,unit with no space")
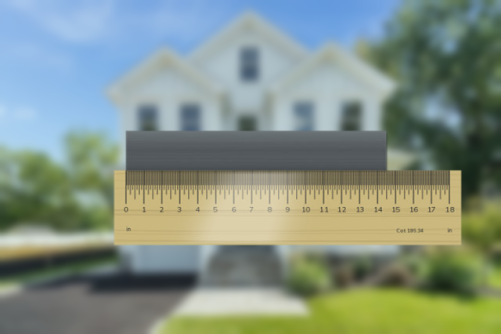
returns 14.5,in
